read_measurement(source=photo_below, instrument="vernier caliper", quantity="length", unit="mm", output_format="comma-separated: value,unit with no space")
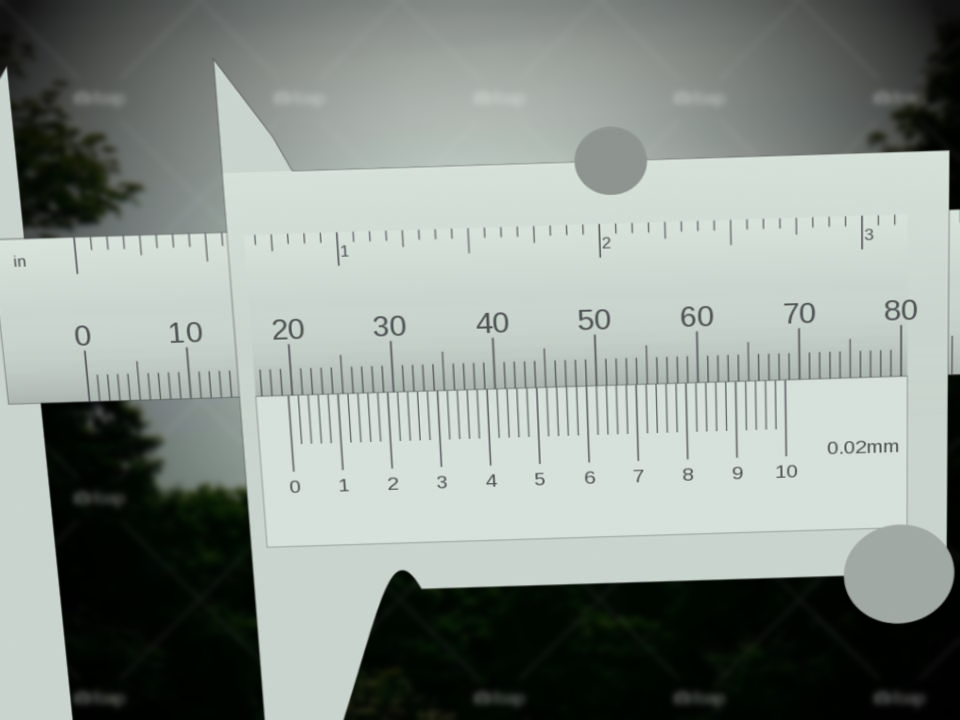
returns 19.6,mm
